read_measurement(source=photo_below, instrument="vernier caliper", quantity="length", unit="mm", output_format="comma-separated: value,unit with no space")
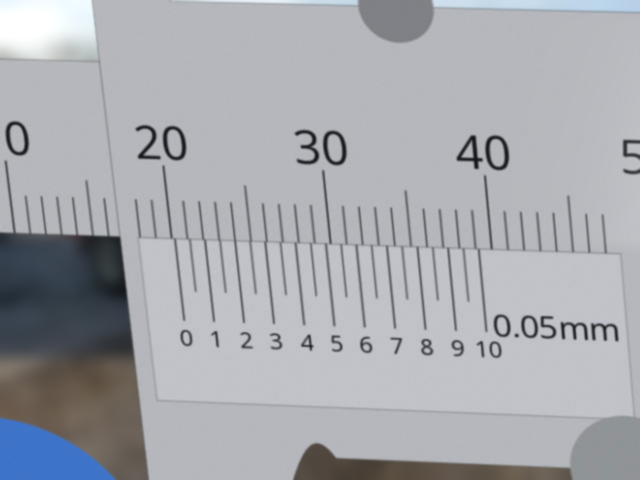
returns 20.2,mm
